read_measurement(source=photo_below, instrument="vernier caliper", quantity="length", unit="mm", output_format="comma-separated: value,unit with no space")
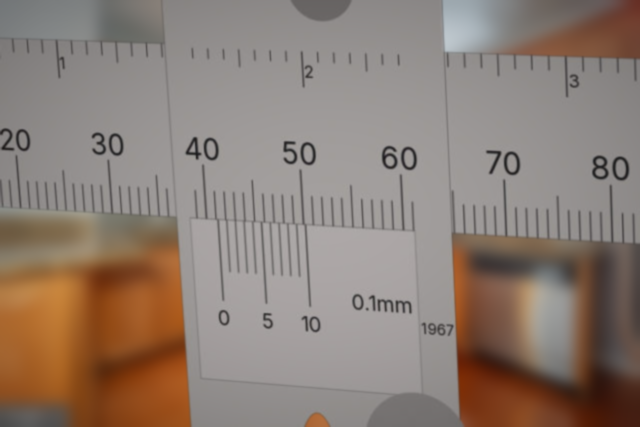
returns 41.2,mm
